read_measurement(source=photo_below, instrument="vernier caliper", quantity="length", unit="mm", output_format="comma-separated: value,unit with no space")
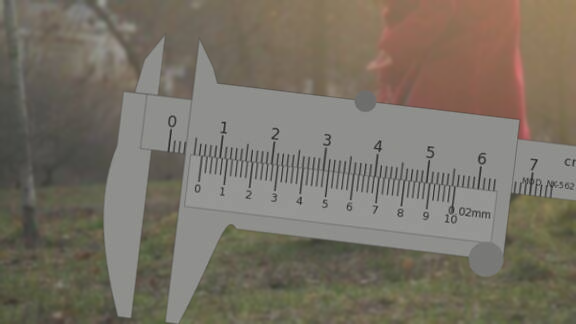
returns 6.5,mm
